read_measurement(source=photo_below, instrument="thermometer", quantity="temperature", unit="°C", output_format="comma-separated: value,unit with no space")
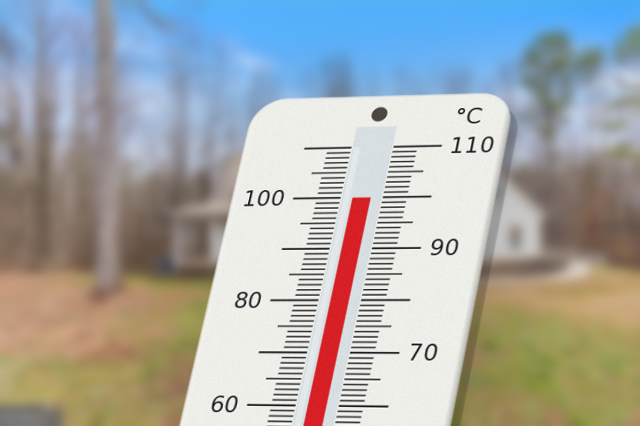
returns 100,°C
